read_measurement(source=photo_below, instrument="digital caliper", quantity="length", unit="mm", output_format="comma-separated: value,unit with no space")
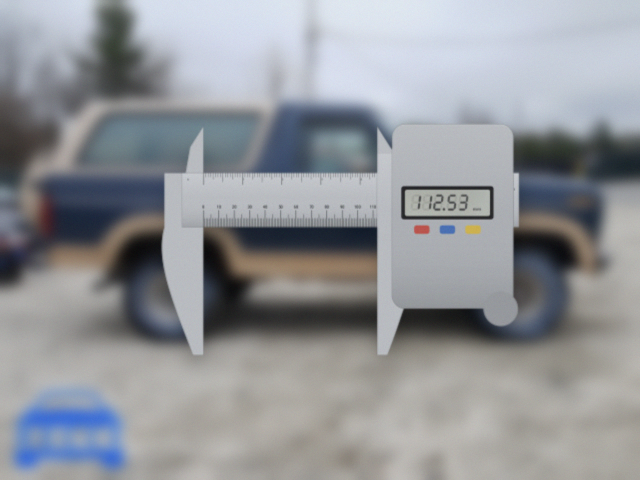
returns 112.53,mm
